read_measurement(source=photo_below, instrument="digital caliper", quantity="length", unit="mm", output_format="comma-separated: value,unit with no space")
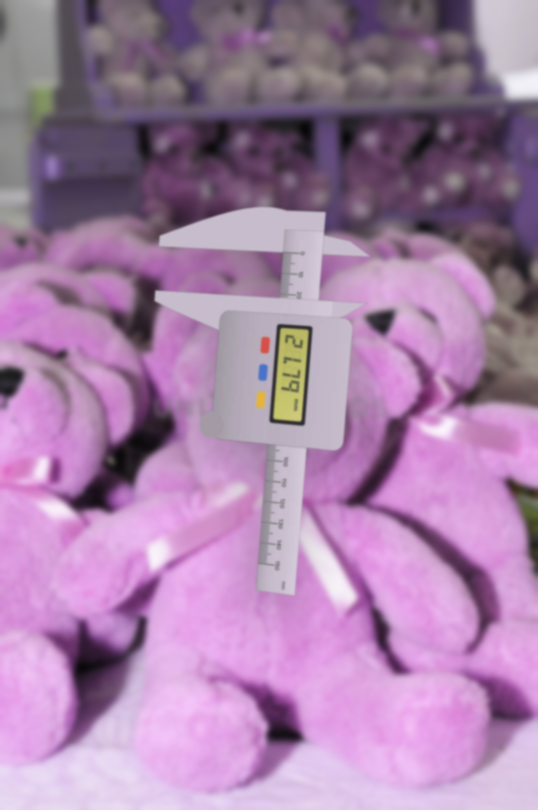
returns 21.79,mm
